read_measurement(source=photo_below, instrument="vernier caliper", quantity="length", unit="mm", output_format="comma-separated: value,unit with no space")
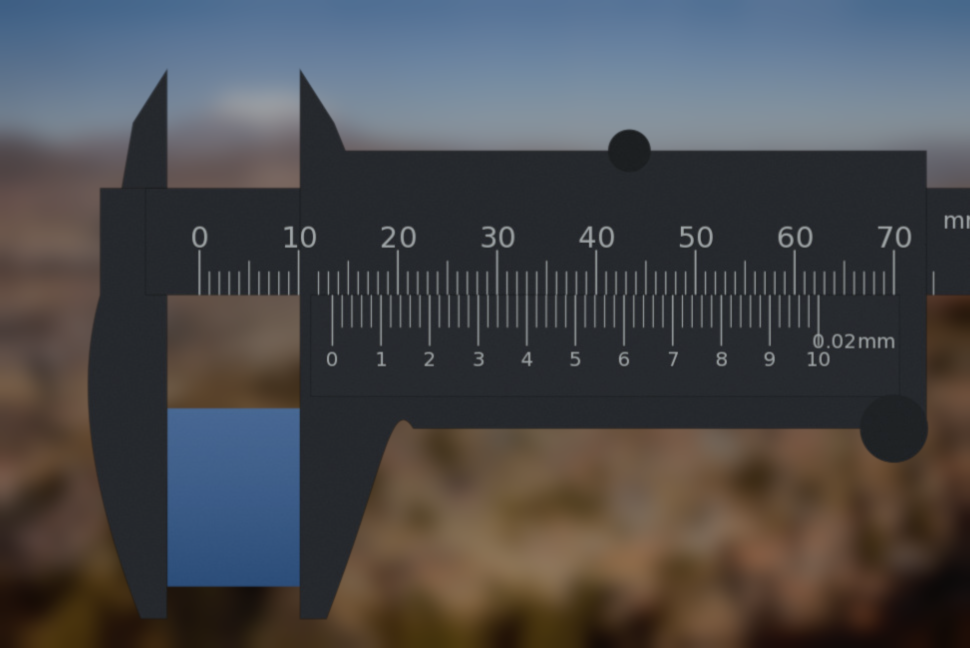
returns 13.4,mm
